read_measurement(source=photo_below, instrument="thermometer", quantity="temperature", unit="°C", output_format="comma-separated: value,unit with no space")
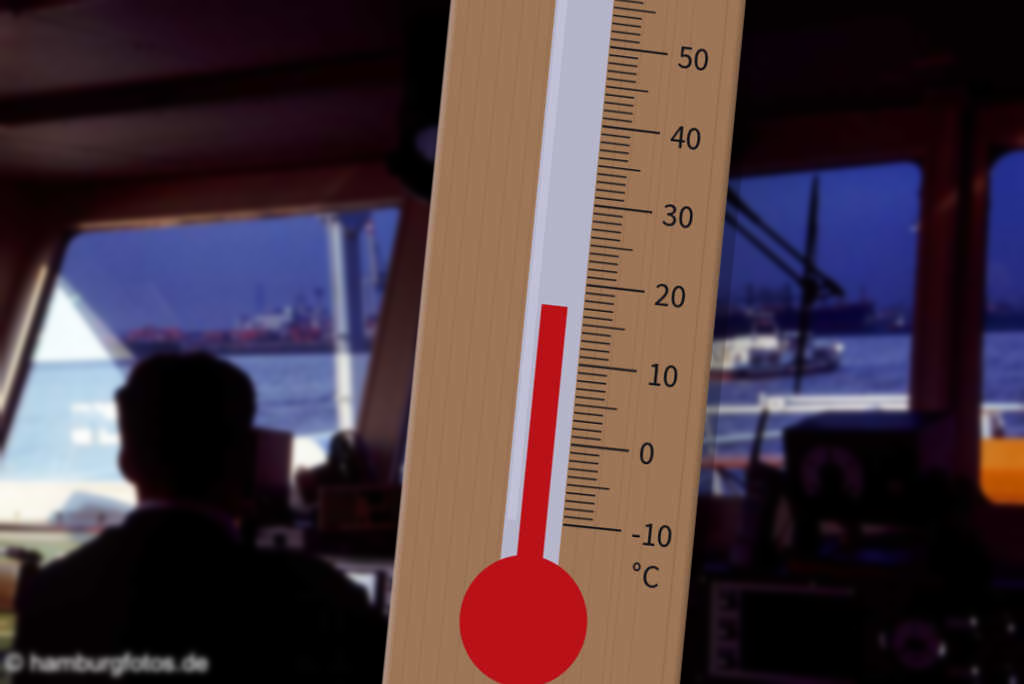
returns 17,°C
